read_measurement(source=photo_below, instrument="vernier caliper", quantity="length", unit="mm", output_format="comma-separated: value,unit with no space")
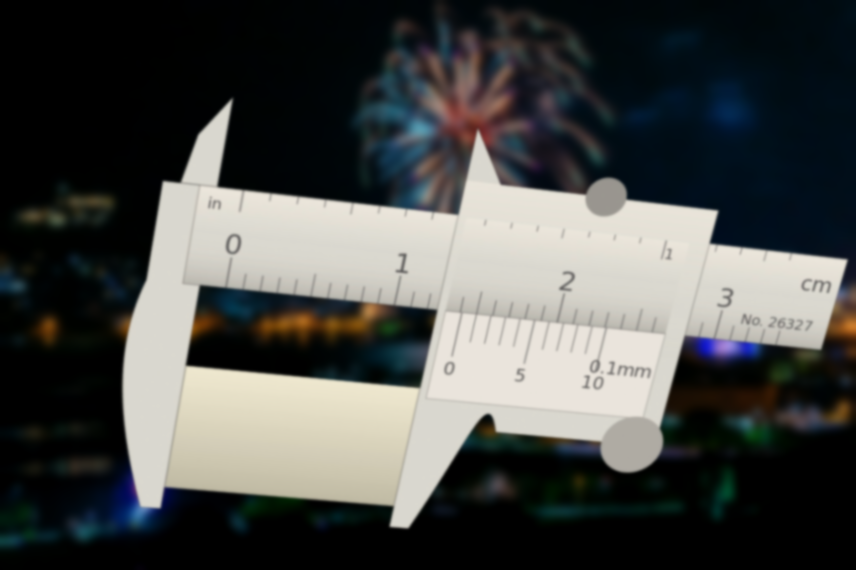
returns 14.1,mm
